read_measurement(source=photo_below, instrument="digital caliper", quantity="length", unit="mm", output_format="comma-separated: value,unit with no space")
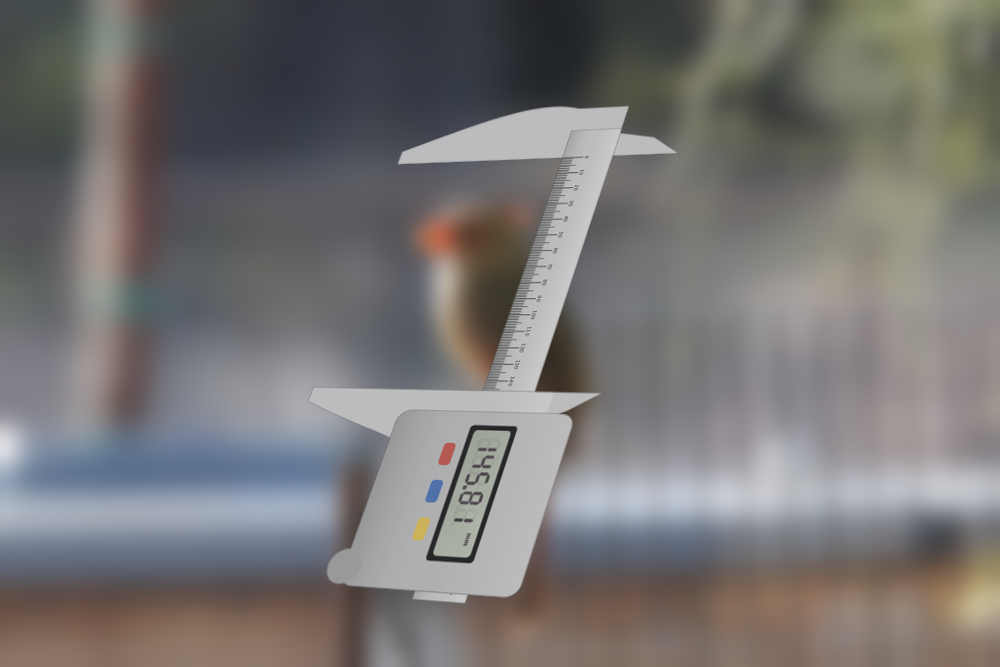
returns 145.81,mm
